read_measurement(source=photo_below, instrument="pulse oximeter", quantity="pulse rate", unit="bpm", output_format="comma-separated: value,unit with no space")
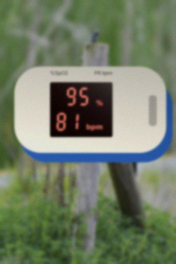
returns 81,bpm
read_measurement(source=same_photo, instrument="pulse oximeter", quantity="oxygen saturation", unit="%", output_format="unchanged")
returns 95,%
